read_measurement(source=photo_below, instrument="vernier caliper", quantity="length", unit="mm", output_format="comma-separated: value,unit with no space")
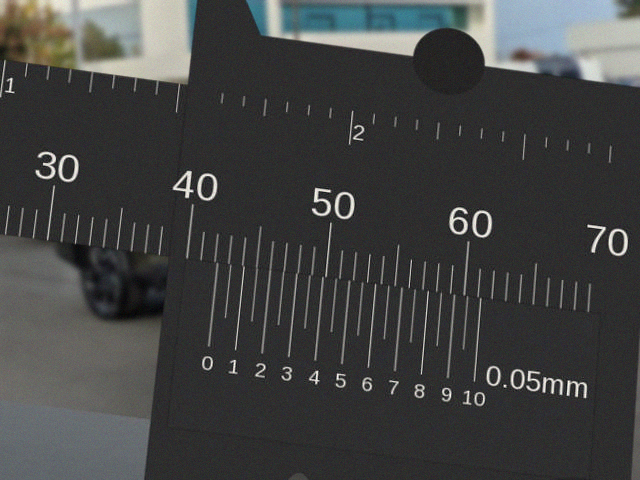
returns 42.2,mm
